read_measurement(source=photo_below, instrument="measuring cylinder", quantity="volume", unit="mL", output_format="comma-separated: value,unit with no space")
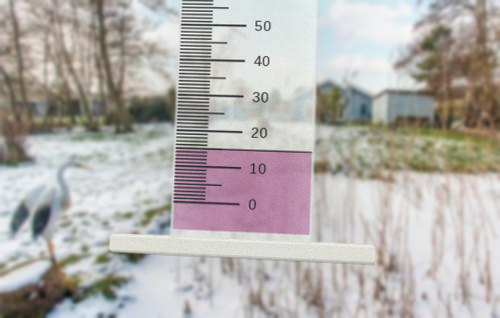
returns 15,mL
